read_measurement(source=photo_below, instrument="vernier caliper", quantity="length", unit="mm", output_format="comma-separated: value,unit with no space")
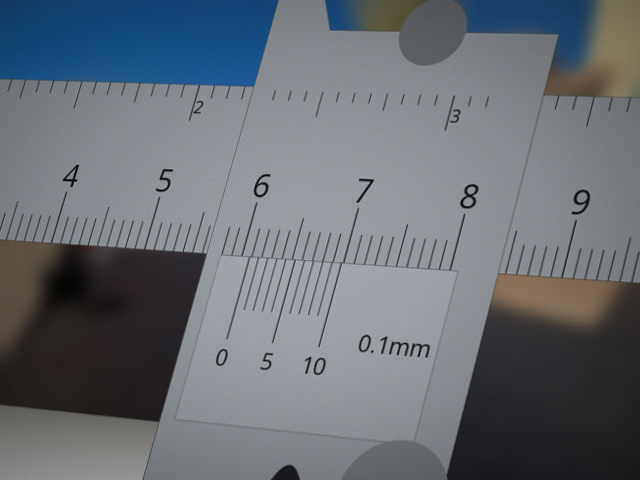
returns 60.8,mm
